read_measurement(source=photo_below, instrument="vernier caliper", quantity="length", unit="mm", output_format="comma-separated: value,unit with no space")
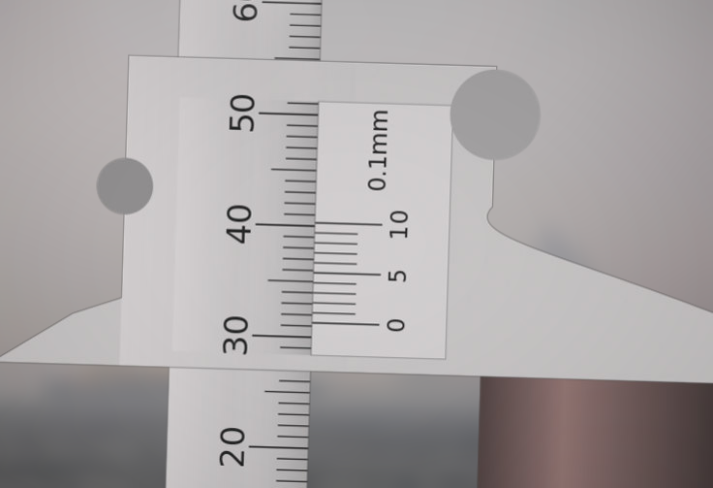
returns 31.3,mm
